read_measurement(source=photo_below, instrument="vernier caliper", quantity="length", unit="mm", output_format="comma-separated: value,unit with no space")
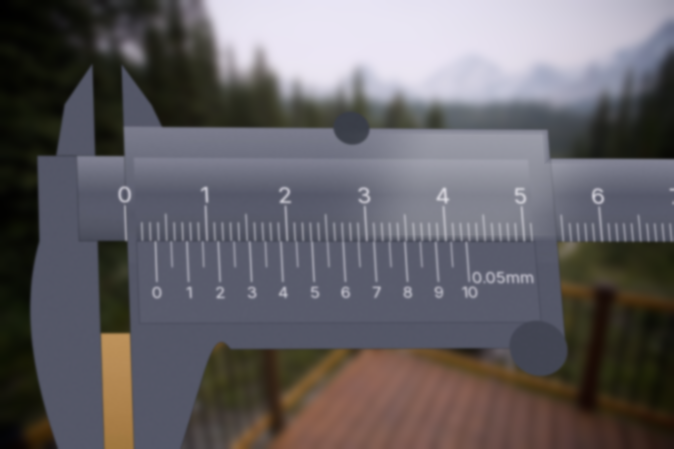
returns 3.6,mm
